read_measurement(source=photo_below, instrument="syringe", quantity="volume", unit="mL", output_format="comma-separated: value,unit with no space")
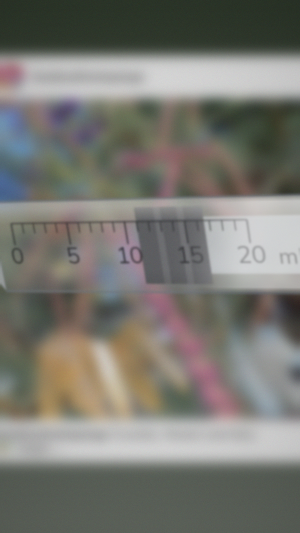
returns 11,mL
